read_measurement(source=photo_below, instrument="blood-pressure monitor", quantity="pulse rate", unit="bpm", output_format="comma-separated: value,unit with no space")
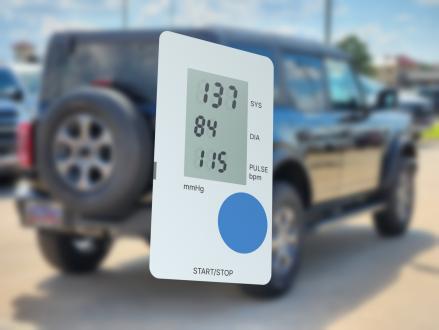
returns 115,bpm
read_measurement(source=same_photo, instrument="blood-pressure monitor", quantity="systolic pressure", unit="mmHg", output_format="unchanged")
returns 137,mmHg
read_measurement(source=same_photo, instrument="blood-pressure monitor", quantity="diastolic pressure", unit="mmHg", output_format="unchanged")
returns 84,mmHg
